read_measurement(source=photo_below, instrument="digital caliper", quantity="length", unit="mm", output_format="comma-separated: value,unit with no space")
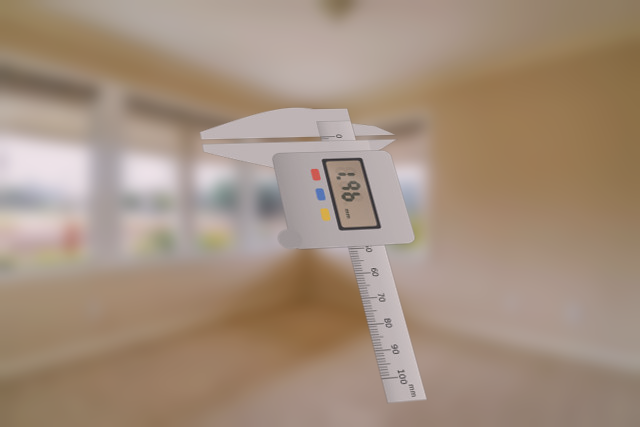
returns 1.96,mm
